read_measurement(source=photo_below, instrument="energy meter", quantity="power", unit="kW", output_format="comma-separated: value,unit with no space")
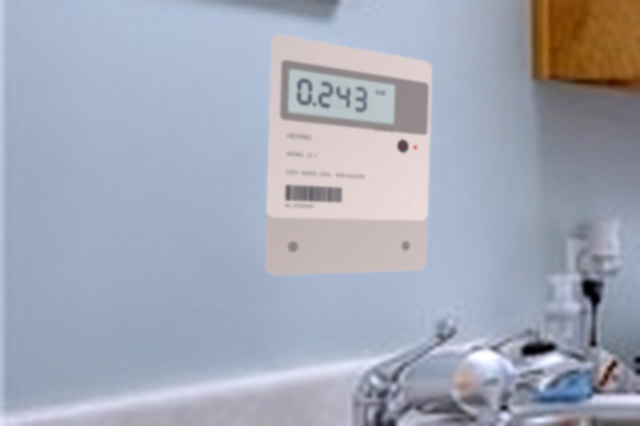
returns 0.243,kW
